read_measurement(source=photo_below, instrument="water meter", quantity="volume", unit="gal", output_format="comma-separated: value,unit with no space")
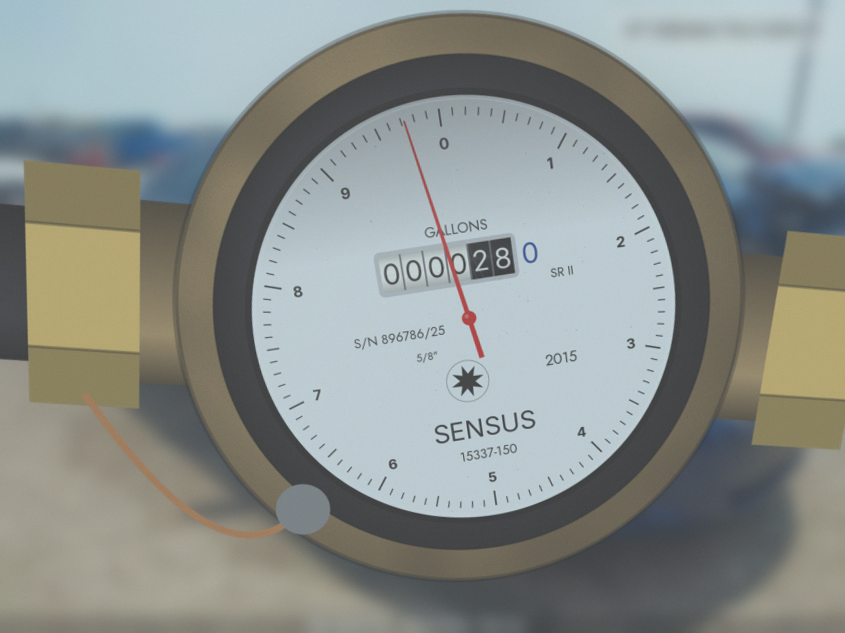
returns 279.7,gal
